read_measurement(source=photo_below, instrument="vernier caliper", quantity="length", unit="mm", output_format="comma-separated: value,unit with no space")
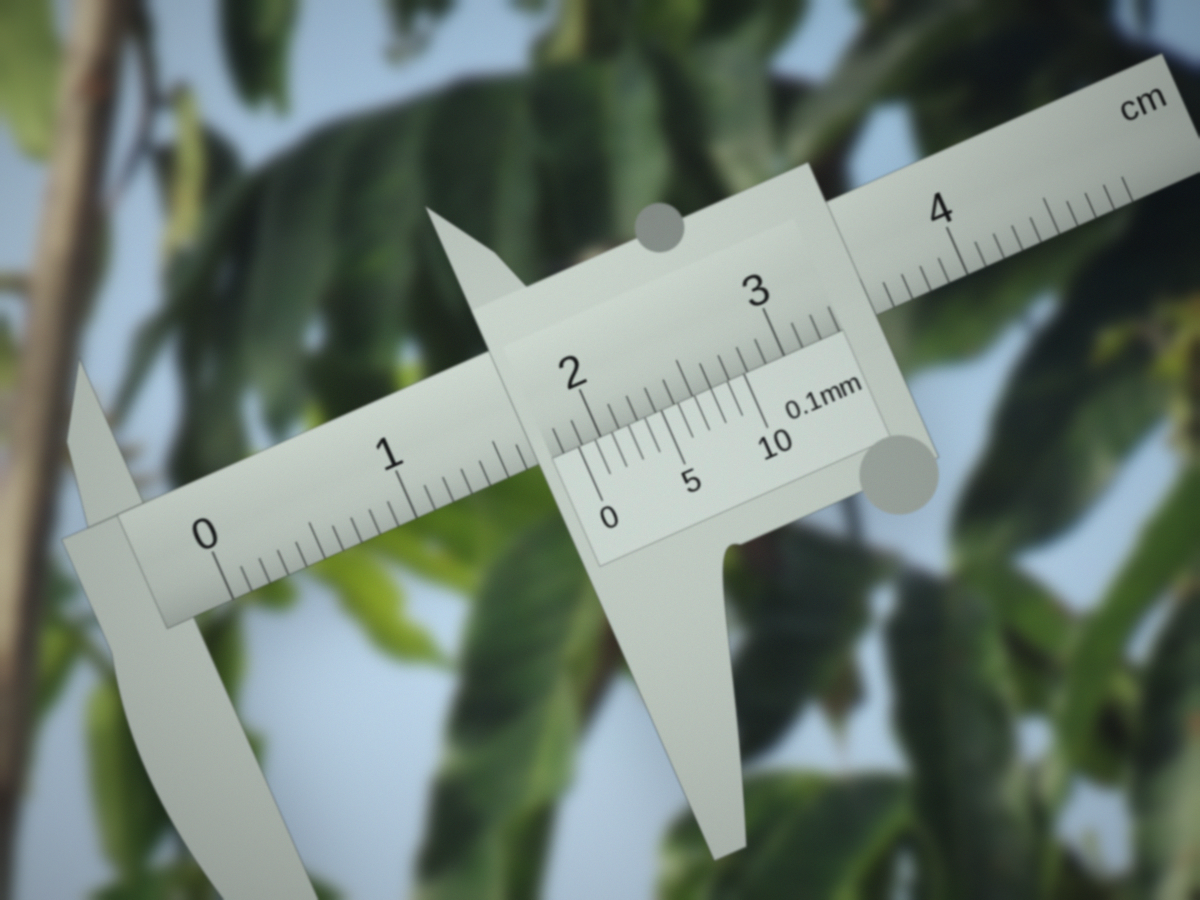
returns 18.8,mm
